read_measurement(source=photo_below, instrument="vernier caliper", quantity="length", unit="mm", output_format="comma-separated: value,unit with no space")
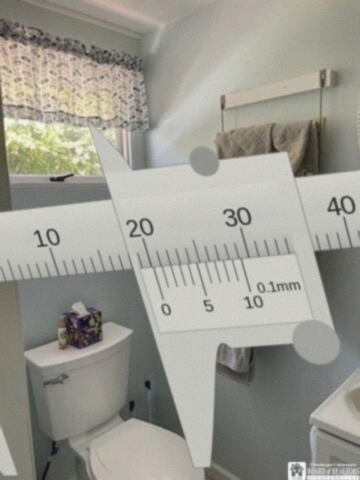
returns 20.2,mm
